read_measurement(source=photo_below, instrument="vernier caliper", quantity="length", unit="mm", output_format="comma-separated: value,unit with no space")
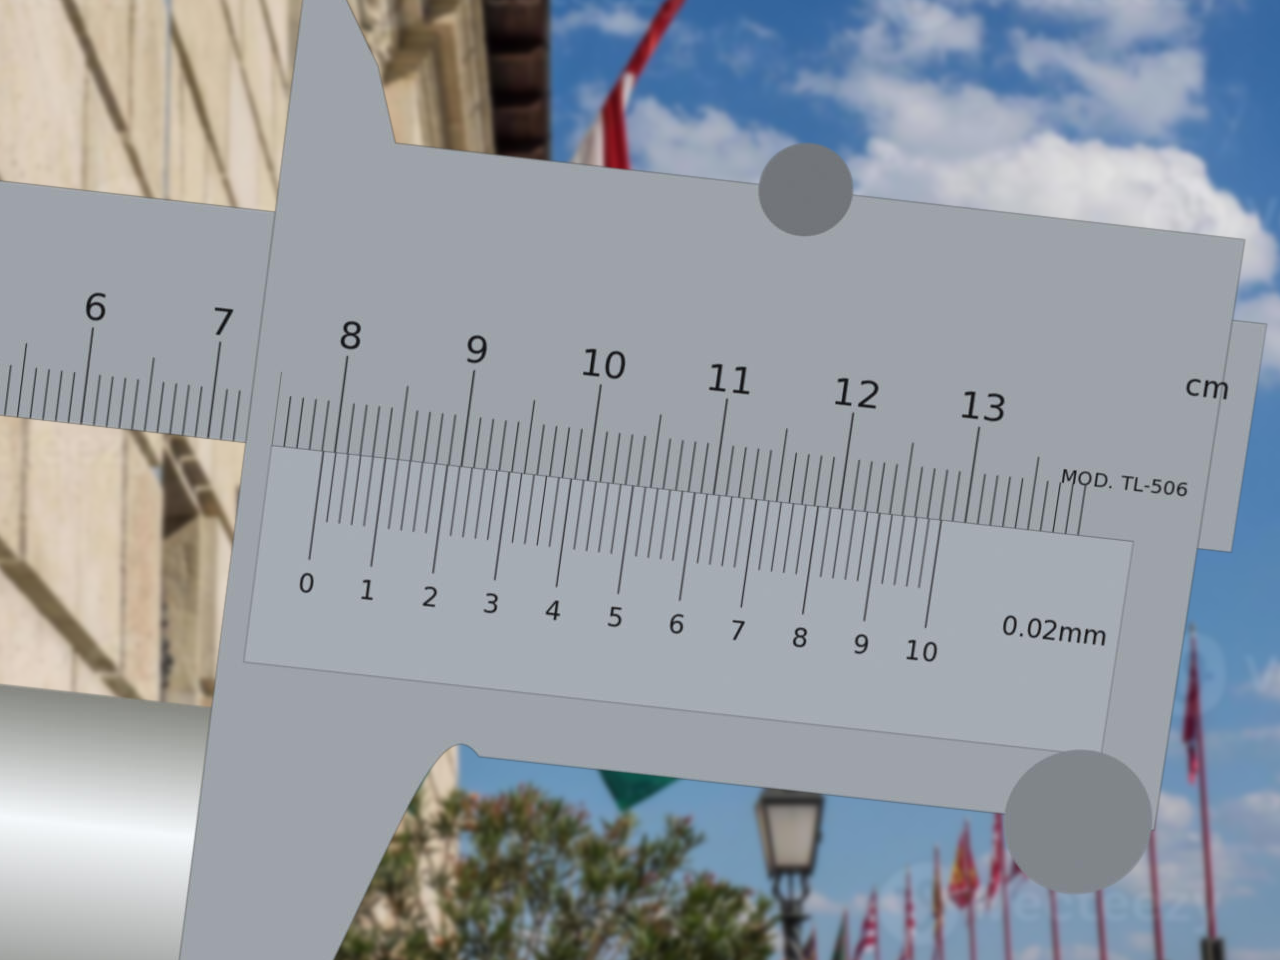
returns 79.1,mm
